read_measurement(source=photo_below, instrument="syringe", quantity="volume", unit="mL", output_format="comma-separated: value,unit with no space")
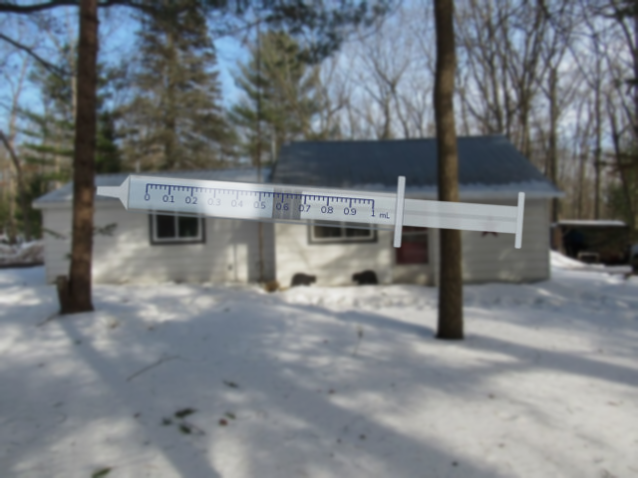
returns 0.56,mL
